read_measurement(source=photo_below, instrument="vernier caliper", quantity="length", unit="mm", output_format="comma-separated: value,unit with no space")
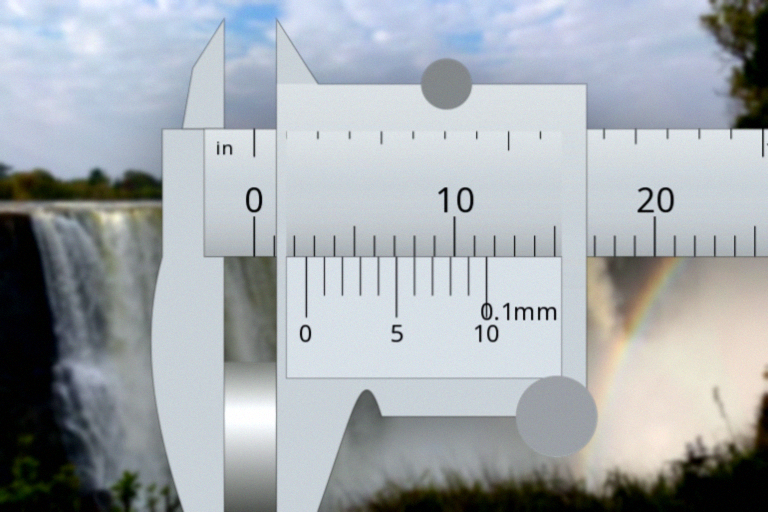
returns 2.6,mm
